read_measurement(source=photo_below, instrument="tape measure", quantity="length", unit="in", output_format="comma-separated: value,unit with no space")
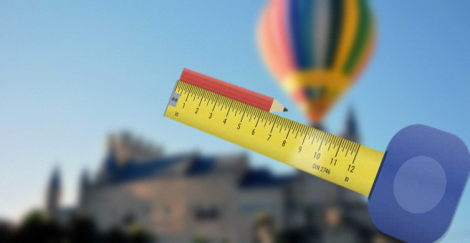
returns 7.5,in
